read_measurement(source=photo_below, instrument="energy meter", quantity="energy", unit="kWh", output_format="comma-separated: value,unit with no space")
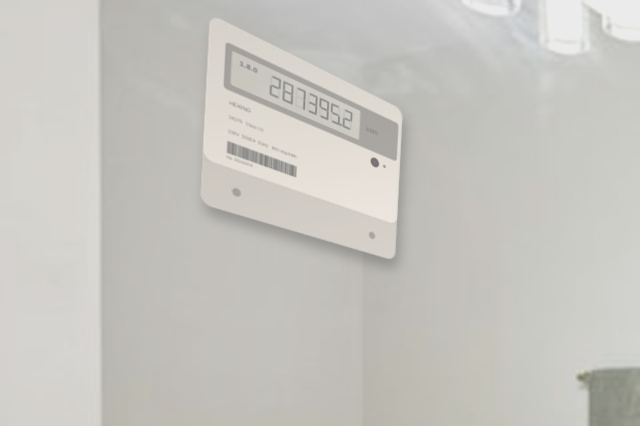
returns 287395.2,kWh
